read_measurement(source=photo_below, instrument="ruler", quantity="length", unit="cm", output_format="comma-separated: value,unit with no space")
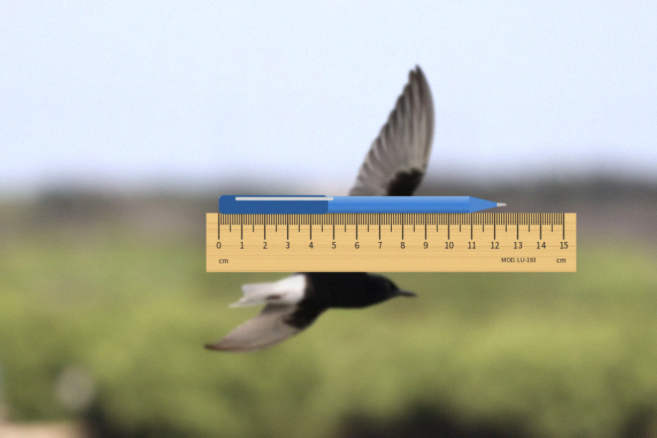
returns 12.5,cm
